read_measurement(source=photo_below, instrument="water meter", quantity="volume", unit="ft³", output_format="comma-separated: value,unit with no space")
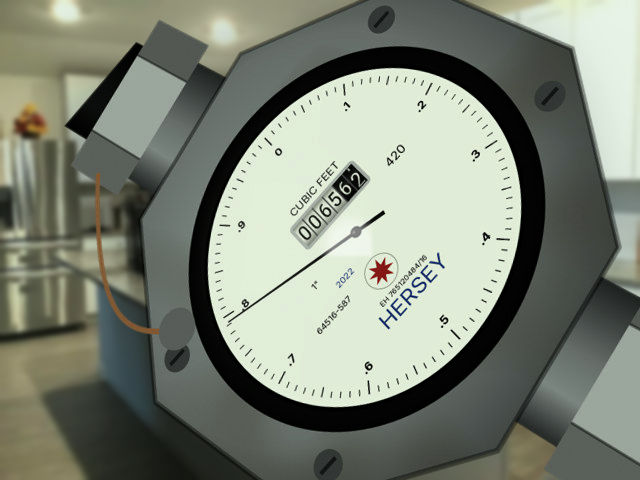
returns 6561.79,ft³
